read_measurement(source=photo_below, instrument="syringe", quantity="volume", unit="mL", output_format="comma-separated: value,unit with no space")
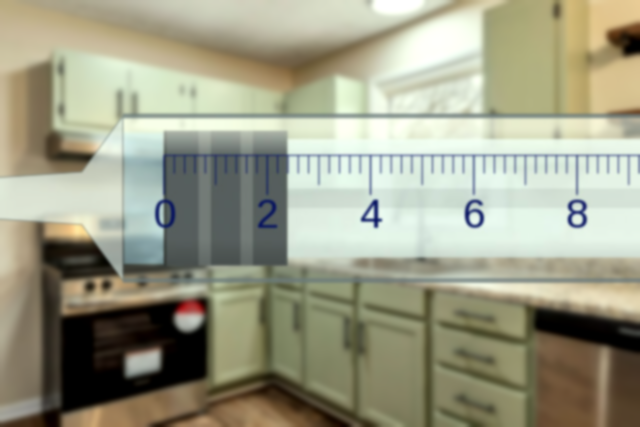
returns 0,mL
